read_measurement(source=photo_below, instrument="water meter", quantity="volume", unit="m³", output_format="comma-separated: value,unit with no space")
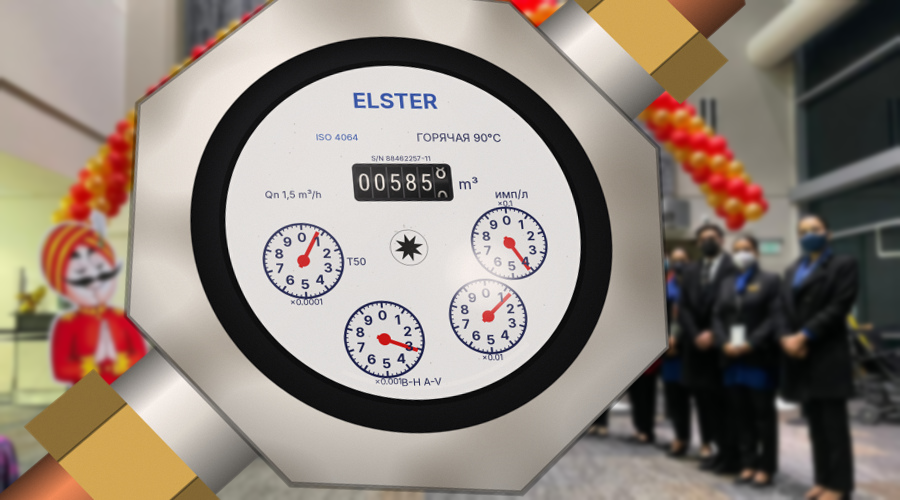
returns 5858.4130,m³
